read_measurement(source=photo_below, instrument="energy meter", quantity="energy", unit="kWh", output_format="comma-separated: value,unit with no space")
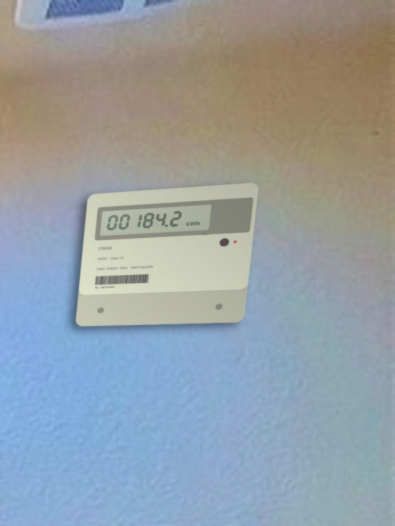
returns 184.2,kWh
